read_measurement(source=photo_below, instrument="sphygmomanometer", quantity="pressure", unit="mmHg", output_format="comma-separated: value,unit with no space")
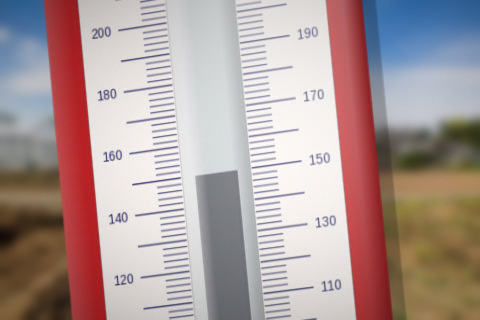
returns 150,mmHg
